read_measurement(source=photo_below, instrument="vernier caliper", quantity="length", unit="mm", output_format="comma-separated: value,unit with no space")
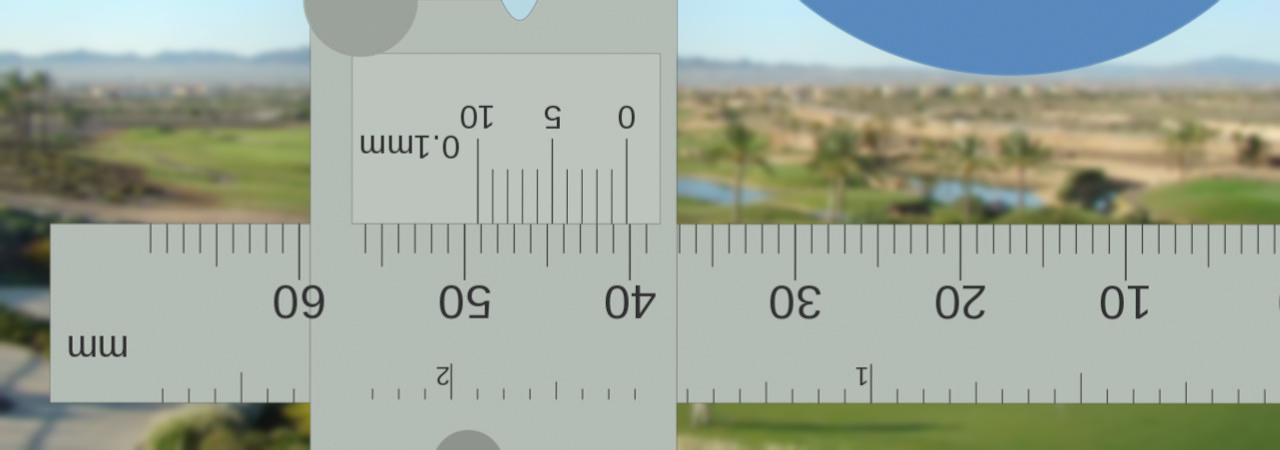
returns 40.2,mm
